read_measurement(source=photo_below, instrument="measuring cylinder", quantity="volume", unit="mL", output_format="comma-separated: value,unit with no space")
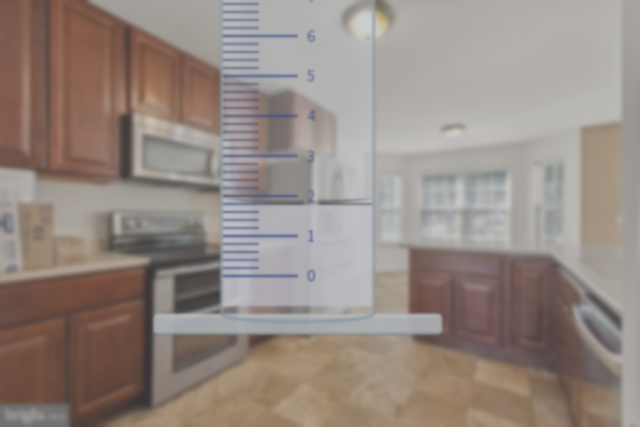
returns 1.8,mL
